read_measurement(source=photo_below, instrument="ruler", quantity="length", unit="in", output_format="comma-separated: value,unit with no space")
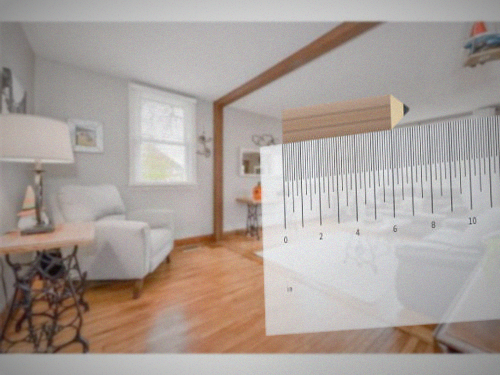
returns 7,in
